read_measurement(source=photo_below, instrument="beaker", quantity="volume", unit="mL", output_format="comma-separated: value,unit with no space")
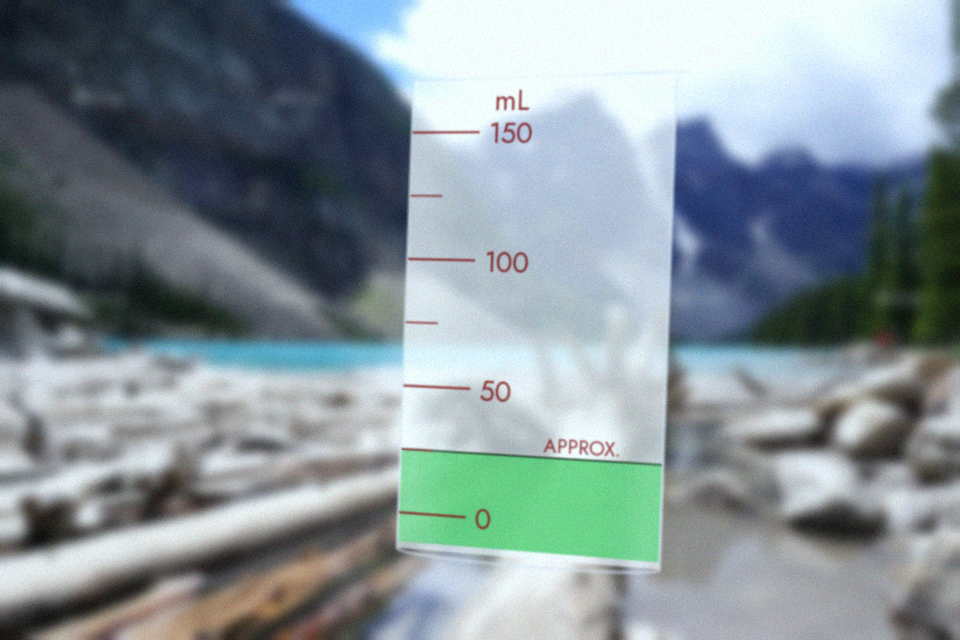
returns 25,mL
